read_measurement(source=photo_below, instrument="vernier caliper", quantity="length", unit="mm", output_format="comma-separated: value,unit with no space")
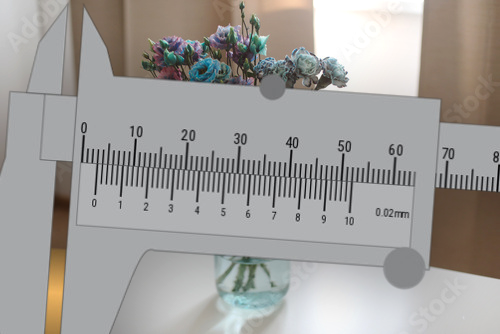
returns 3.0,mm
